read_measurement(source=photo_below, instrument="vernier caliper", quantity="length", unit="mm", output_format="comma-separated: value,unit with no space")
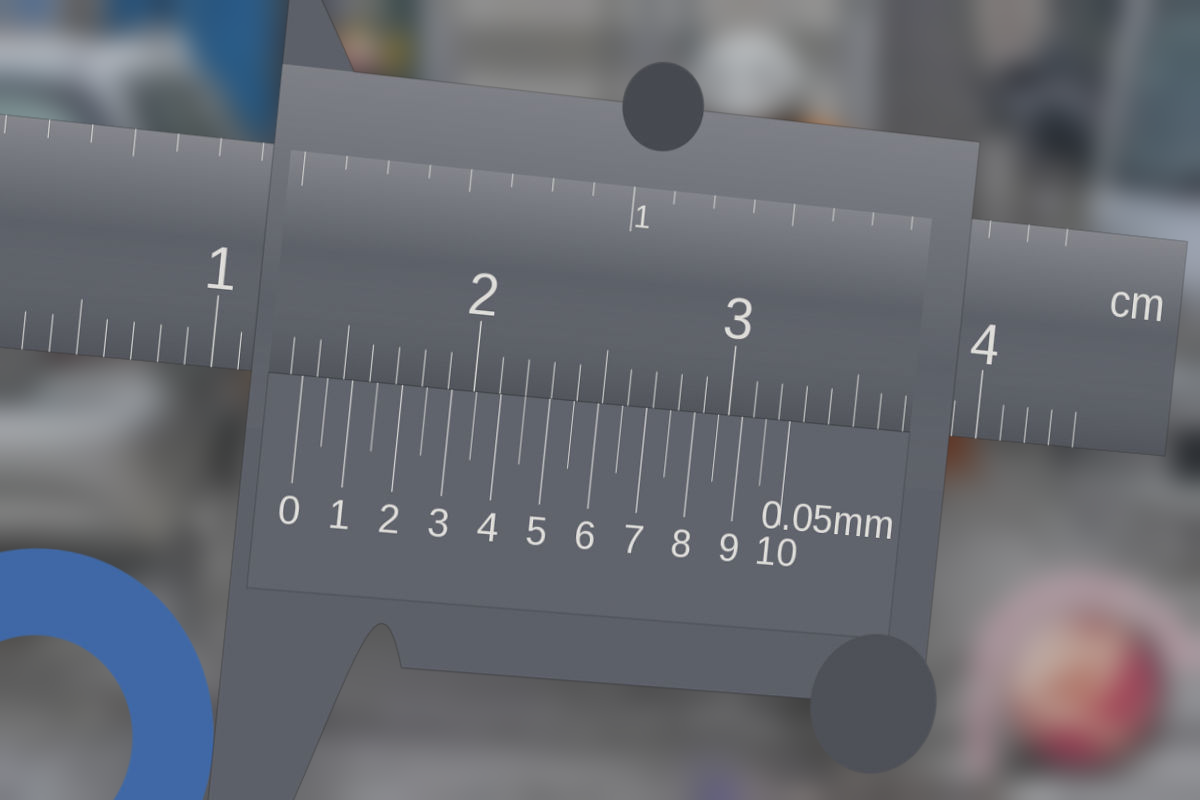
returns 13.45,mm
